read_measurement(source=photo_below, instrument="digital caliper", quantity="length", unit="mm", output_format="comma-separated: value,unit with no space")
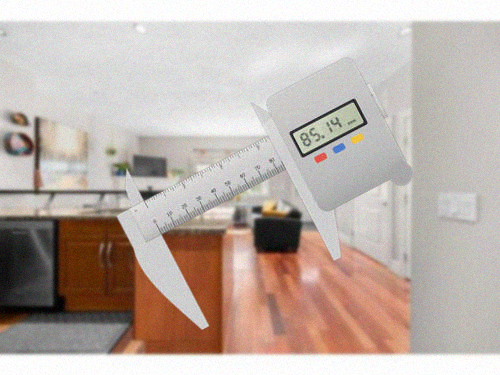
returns 85.14,mm
